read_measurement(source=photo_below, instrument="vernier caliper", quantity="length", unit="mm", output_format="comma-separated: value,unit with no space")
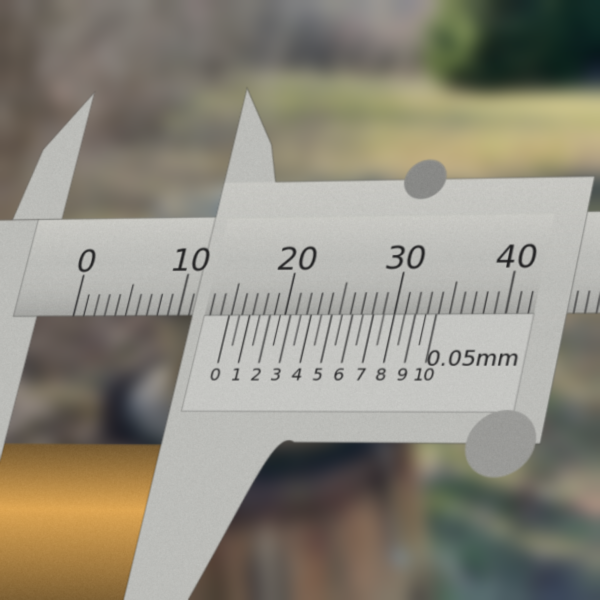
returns 14.8,mm
